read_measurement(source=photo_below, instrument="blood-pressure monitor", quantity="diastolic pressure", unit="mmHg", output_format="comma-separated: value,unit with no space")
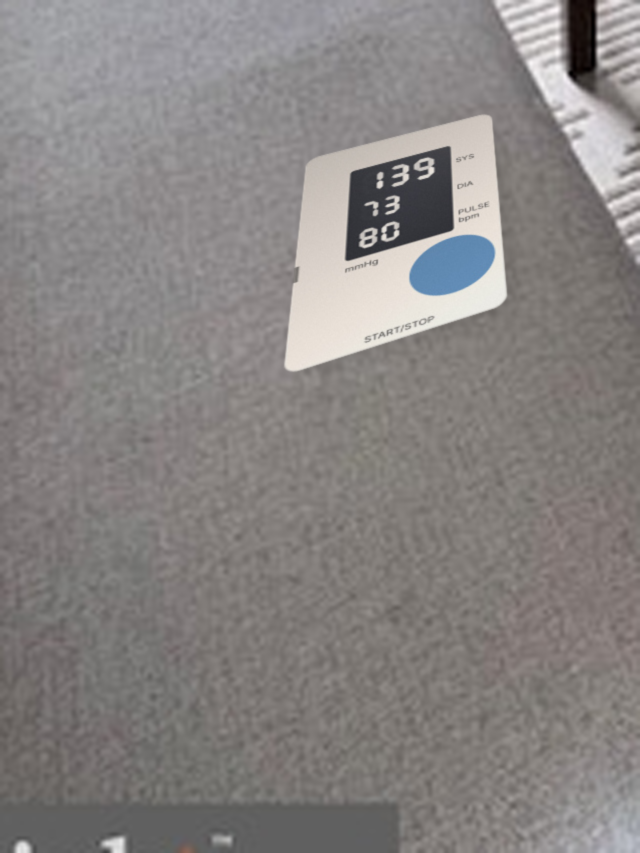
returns 73,mmHg
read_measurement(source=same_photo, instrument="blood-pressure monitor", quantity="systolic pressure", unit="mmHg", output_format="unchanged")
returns 139,mmHg
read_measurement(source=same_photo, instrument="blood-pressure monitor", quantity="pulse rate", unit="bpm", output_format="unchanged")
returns 80,bpm
